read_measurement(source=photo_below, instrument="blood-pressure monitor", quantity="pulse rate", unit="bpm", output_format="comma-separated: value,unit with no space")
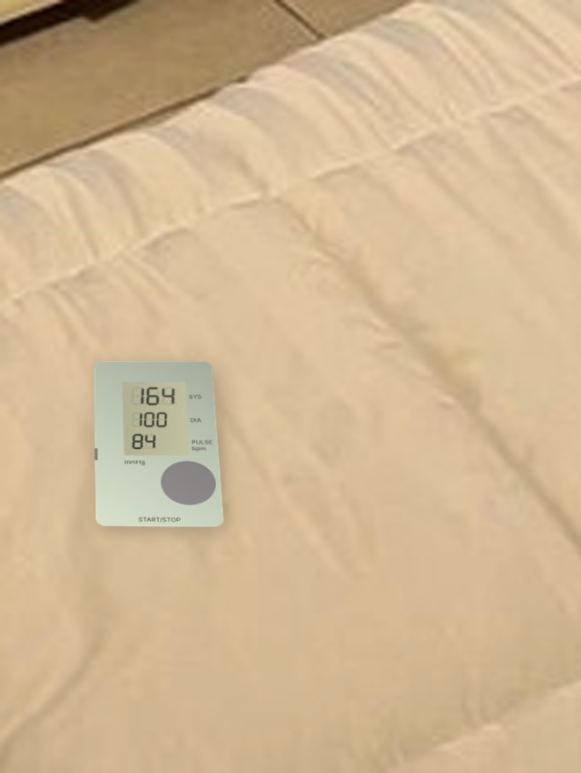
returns 84,bpm
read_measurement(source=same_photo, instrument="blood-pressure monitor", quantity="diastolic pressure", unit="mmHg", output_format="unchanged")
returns 100,mmHg
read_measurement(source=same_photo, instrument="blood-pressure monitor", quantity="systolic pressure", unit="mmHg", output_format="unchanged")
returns 164,mmHg
